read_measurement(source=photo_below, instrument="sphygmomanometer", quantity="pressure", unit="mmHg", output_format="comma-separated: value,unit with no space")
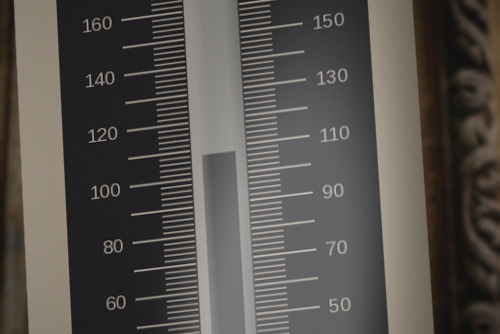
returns 108,mmHg
